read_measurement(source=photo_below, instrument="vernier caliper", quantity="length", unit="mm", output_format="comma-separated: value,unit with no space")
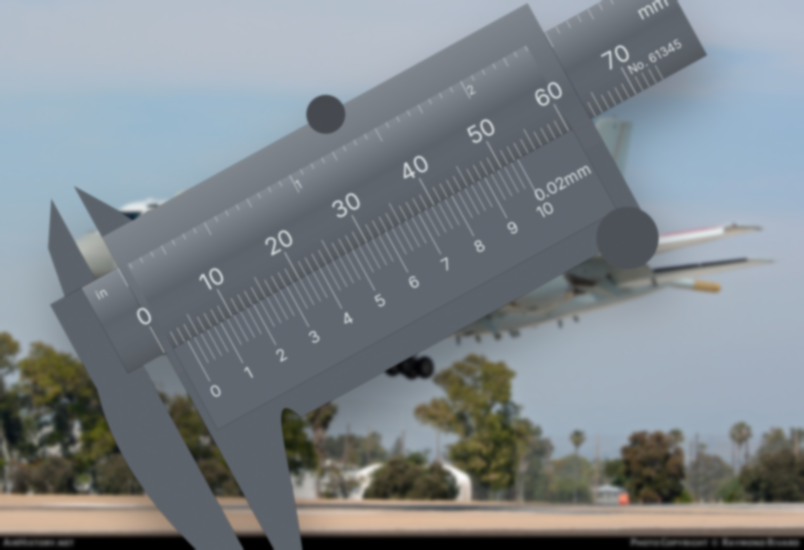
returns 3.4,mm
